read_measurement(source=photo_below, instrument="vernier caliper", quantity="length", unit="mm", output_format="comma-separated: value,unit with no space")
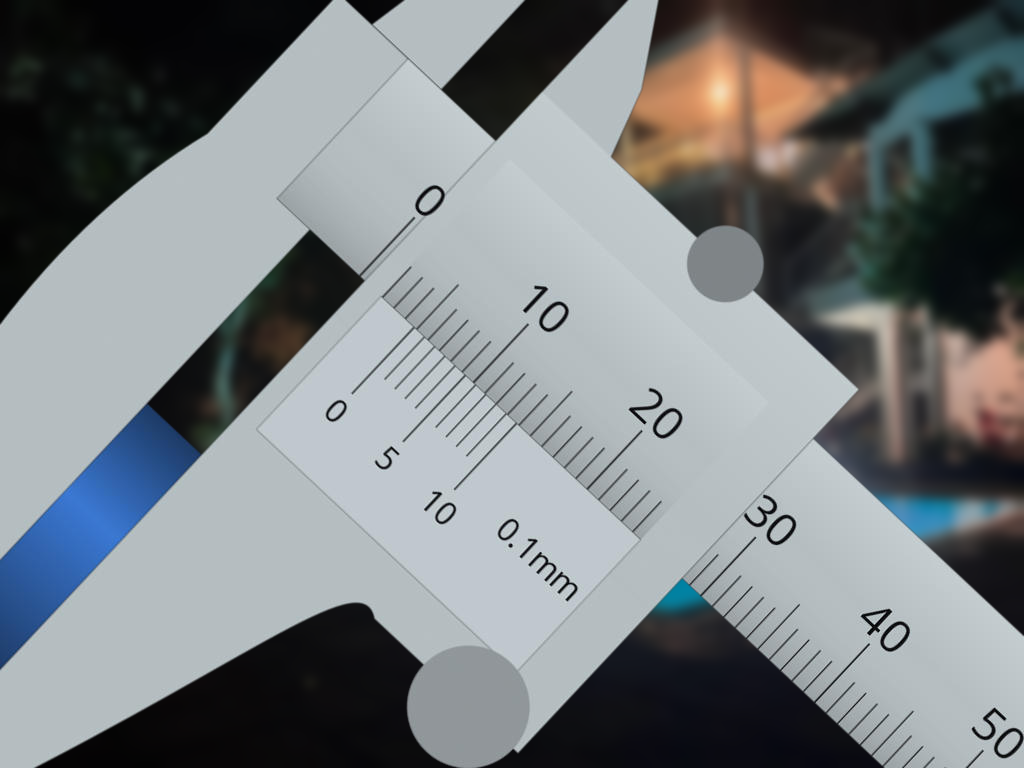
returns 4.8,mm
